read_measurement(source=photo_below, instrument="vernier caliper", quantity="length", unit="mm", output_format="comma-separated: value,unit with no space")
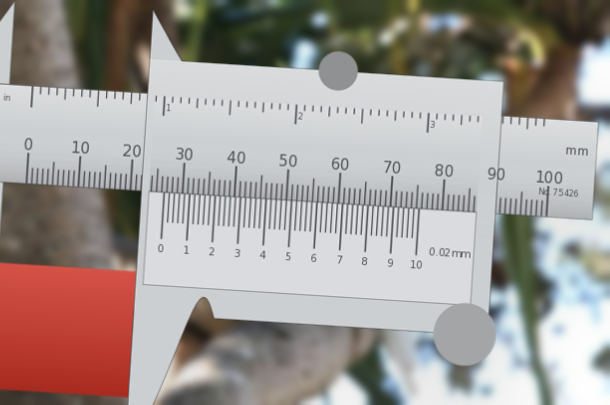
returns 26.5,mm
